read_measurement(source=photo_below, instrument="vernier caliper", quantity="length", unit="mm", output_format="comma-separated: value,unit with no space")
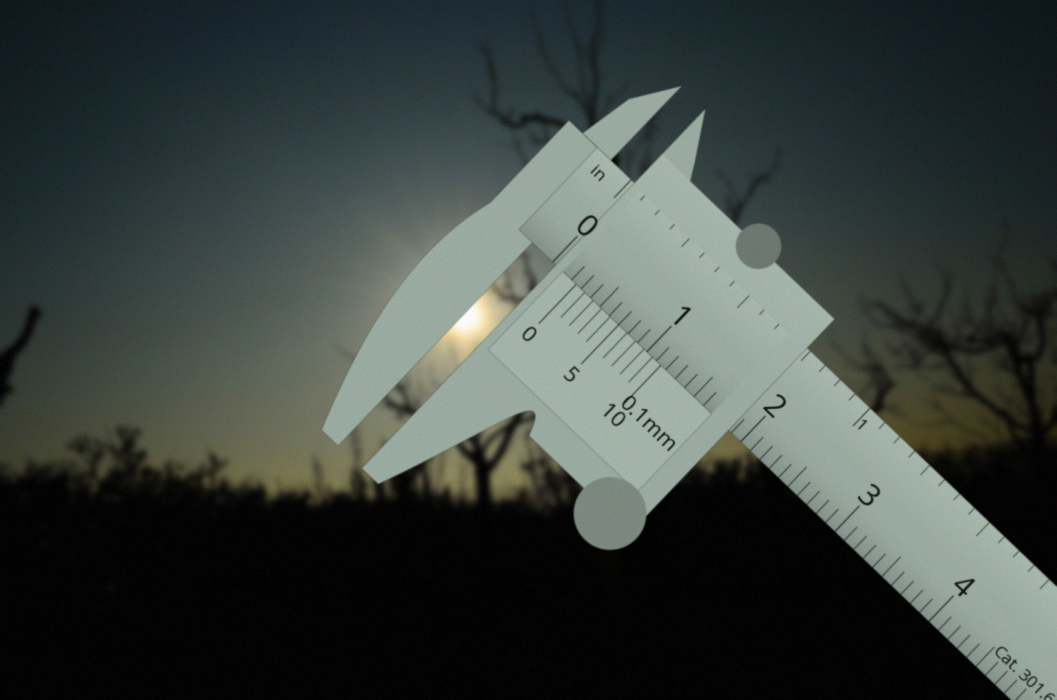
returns 2.5,mm
